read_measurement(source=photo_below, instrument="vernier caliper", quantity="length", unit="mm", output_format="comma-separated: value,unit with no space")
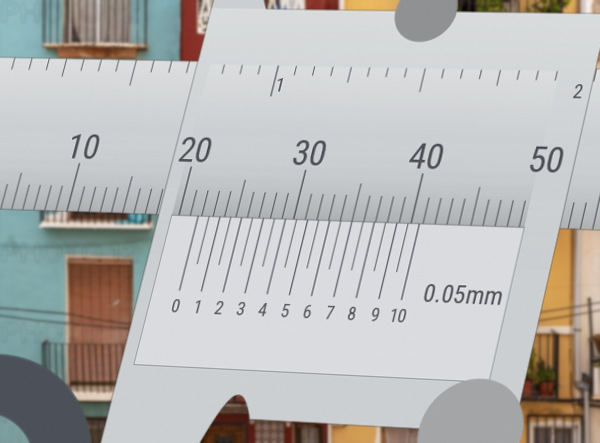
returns 21.7,mm
